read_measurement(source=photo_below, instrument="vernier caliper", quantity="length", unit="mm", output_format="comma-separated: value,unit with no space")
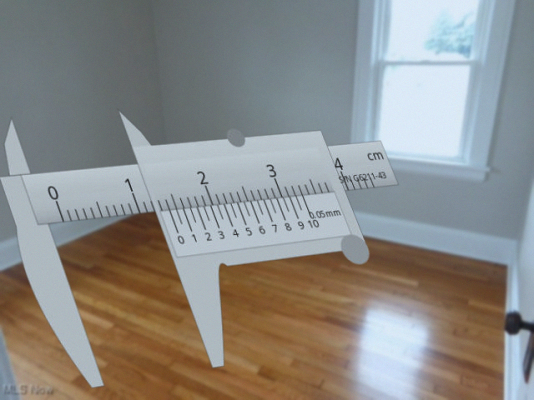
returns 14.0,mm
